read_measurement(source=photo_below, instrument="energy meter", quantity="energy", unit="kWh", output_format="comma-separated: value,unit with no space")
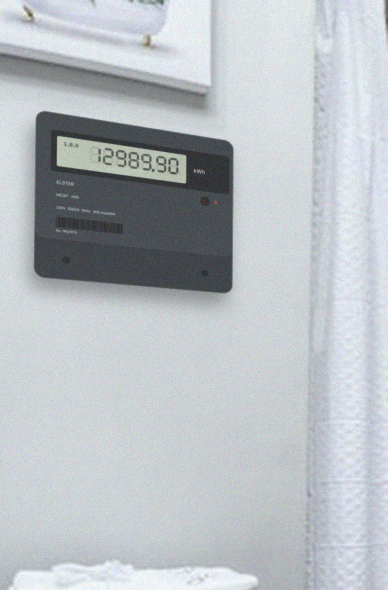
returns 12989.90,kWh
